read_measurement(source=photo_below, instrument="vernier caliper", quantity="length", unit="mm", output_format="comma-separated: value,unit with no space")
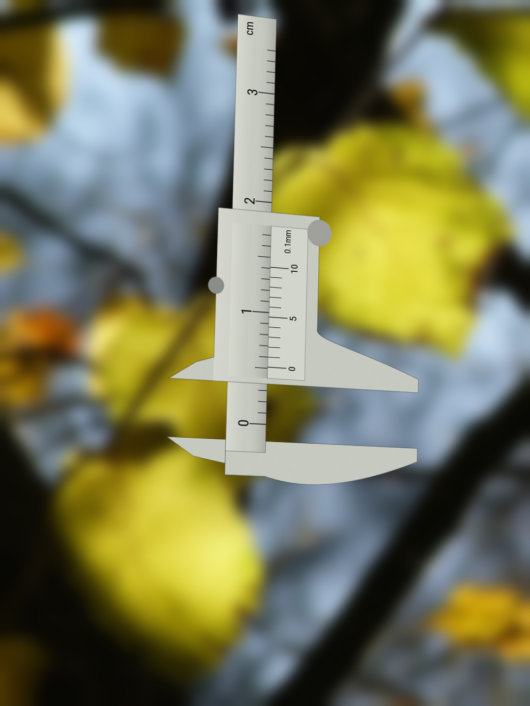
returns 5.1,mm
